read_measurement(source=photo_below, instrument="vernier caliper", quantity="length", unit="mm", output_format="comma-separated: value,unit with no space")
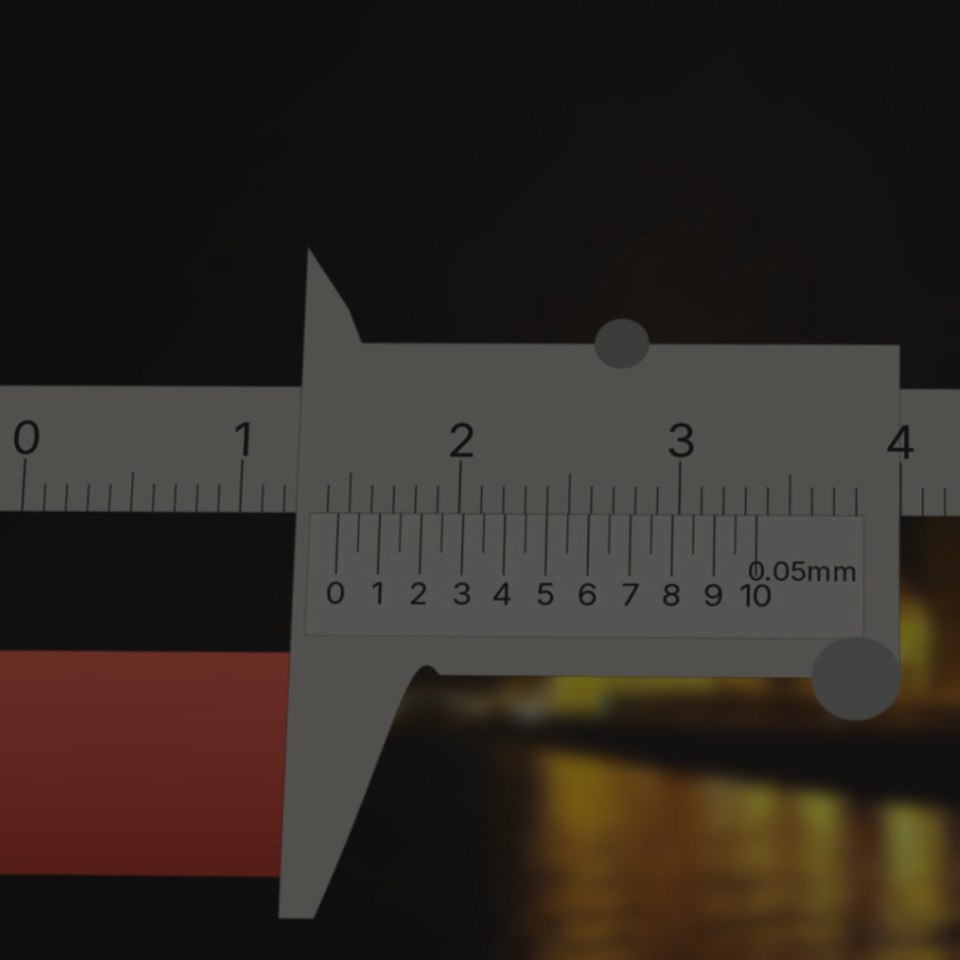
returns 14.5,mm
